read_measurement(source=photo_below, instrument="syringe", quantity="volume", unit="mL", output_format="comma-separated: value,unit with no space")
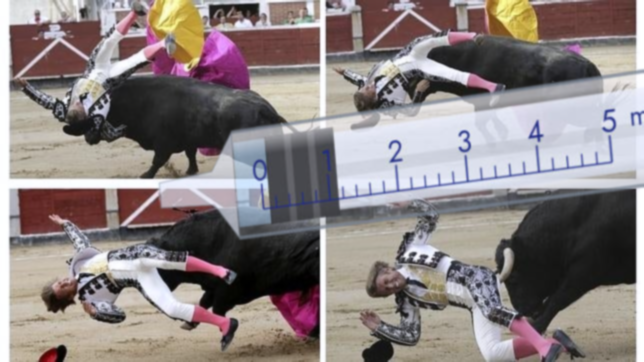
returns 0.1,mL
